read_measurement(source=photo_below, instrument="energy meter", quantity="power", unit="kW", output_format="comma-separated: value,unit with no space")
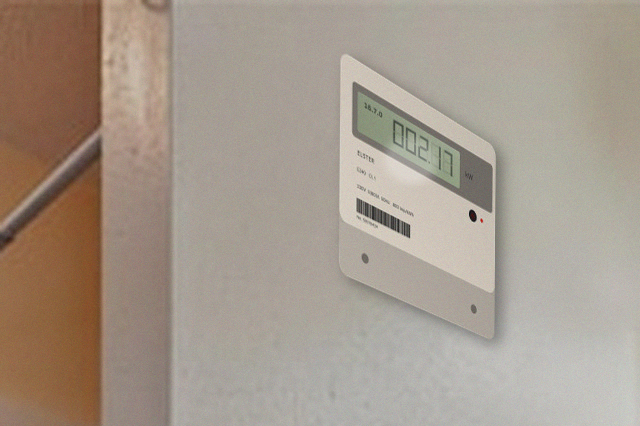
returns 2.17,kW
